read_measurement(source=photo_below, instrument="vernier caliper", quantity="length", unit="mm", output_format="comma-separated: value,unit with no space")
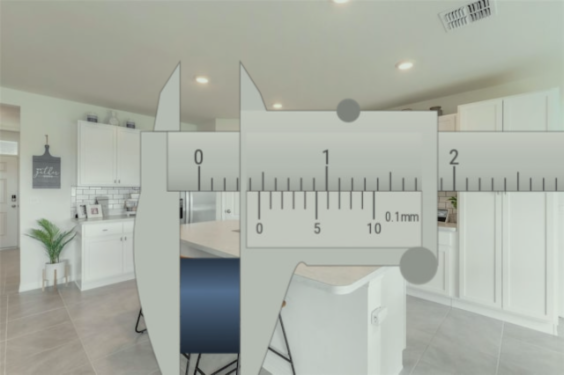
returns 4.7,mm
